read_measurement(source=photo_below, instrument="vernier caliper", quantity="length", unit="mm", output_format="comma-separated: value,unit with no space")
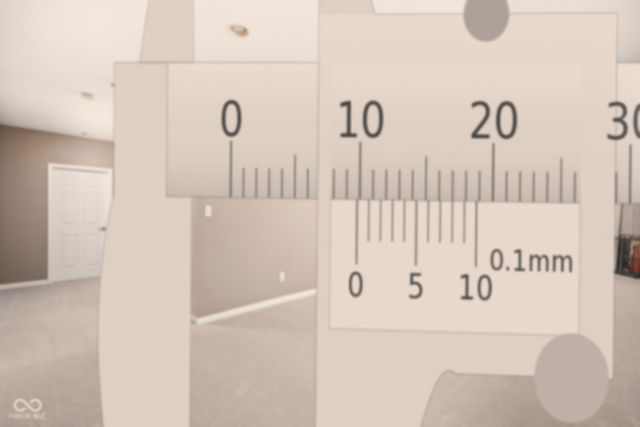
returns 9.8,mm
